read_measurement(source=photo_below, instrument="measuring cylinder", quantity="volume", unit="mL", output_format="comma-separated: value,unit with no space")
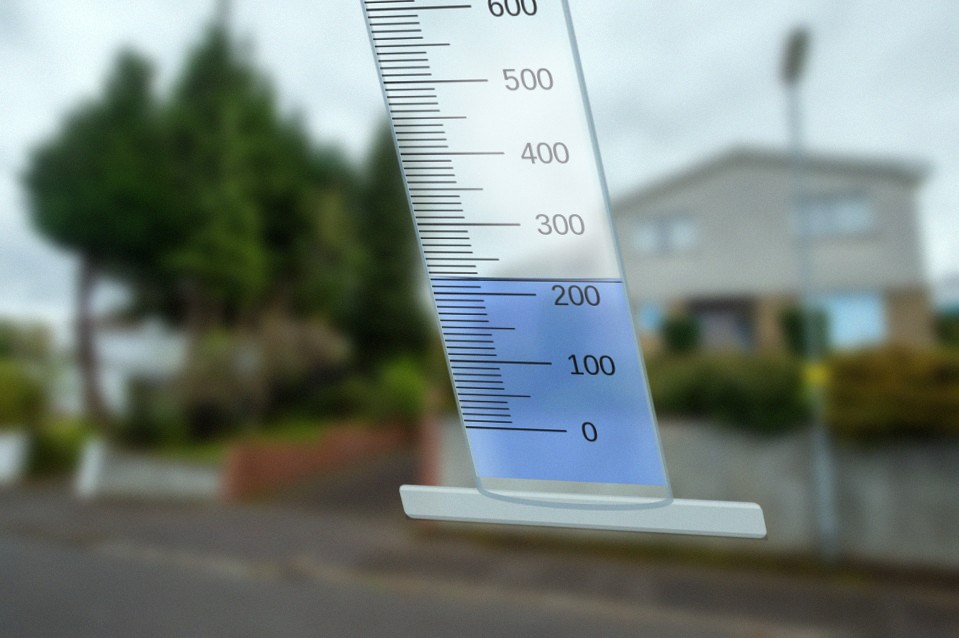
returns 220,mL
